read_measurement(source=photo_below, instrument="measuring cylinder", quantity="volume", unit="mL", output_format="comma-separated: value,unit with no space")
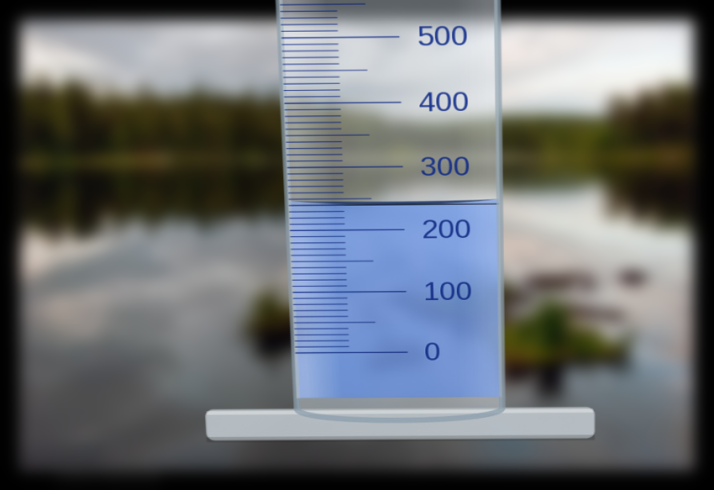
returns 240,mL
